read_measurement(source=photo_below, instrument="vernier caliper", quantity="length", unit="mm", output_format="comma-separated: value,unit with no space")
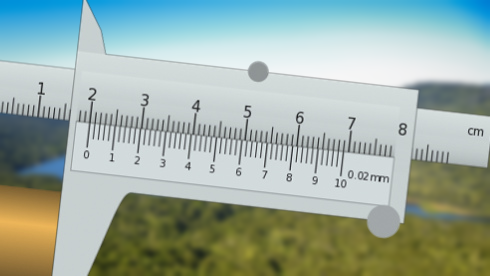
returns 20.0,mm
